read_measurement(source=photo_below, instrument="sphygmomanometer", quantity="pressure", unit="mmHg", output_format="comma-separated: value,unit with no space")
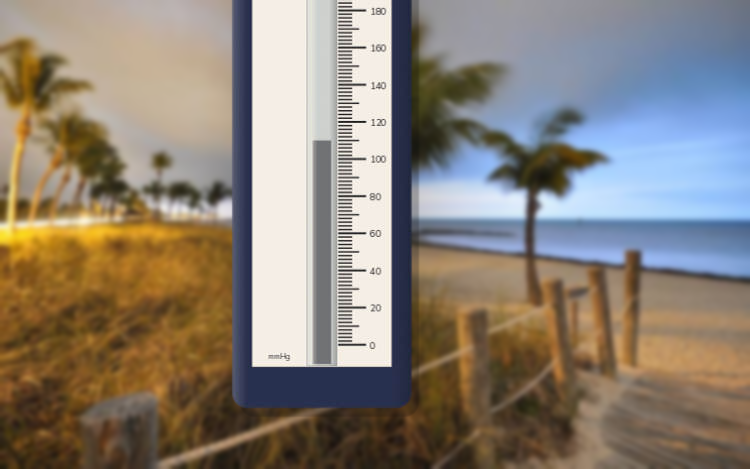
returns 110,mmHg
